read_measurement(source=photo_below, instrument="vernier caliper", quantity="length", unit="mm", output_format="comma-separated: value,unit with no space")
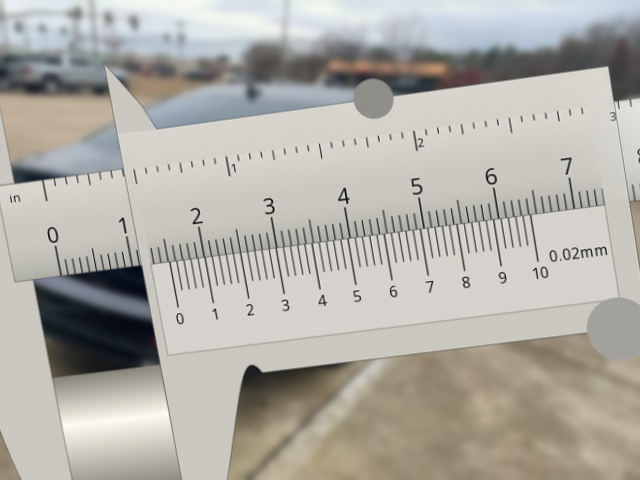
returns 15.2,mm
